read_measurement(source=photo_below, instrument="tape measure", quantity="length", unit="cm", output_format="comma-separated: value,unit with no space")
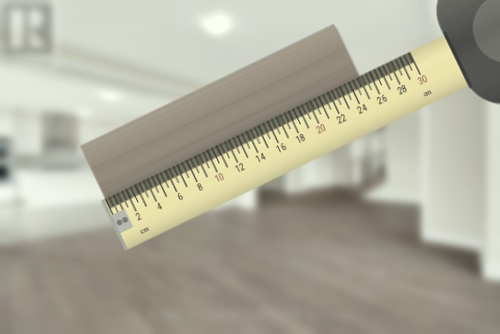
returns 25,cm
